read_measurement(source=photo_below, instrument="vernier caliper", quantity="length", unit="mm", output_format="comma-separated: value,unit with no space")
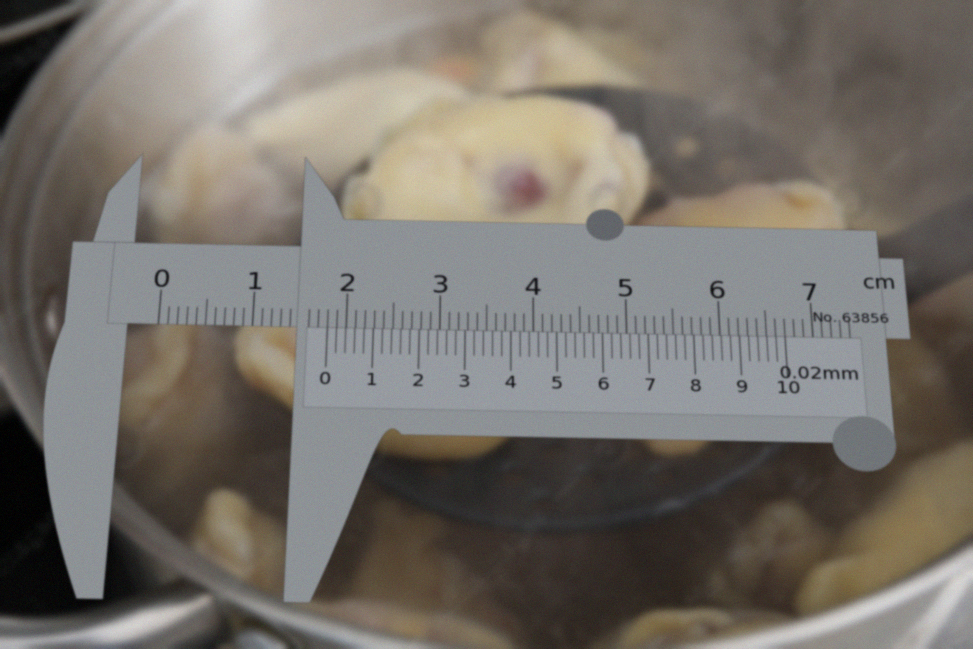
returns 18.0,mm
